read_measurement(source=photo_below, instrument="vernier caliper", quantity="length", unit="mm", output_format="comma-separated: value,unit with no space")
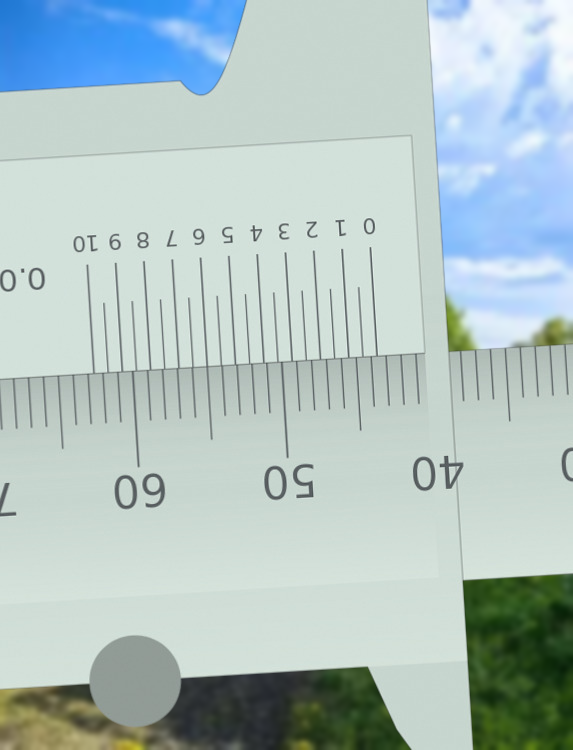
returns 43.6,mm
